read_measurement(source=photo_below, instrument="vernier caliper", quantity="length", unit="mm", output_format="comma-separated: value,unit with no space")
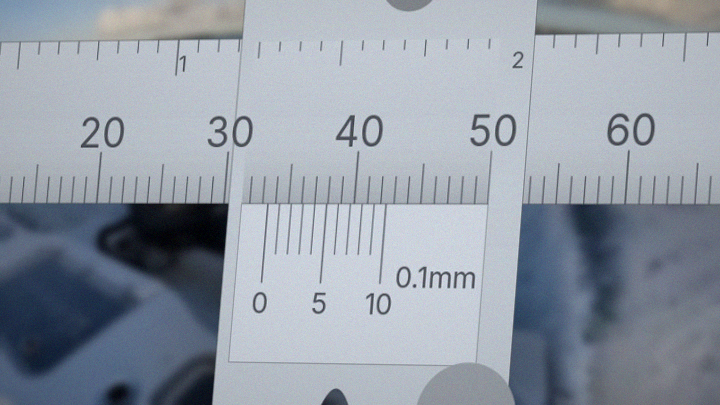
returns 33.4,mm
